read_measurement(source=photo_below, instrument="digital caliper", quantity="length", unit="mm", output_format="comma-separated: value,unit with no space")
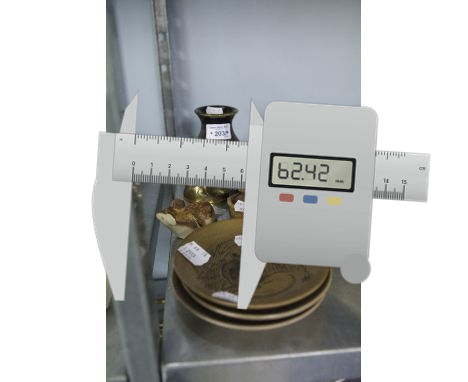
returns 62.42,mm
